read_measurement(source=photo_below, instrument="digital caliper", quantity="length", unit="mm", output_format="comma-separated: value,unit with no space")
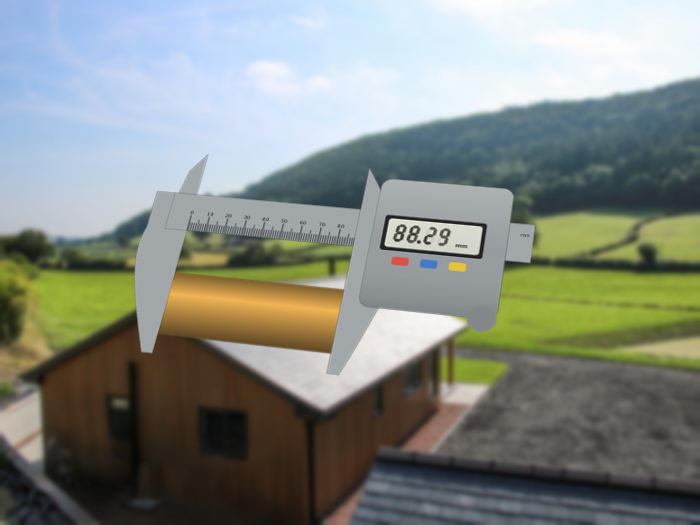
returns 88.29,mm
